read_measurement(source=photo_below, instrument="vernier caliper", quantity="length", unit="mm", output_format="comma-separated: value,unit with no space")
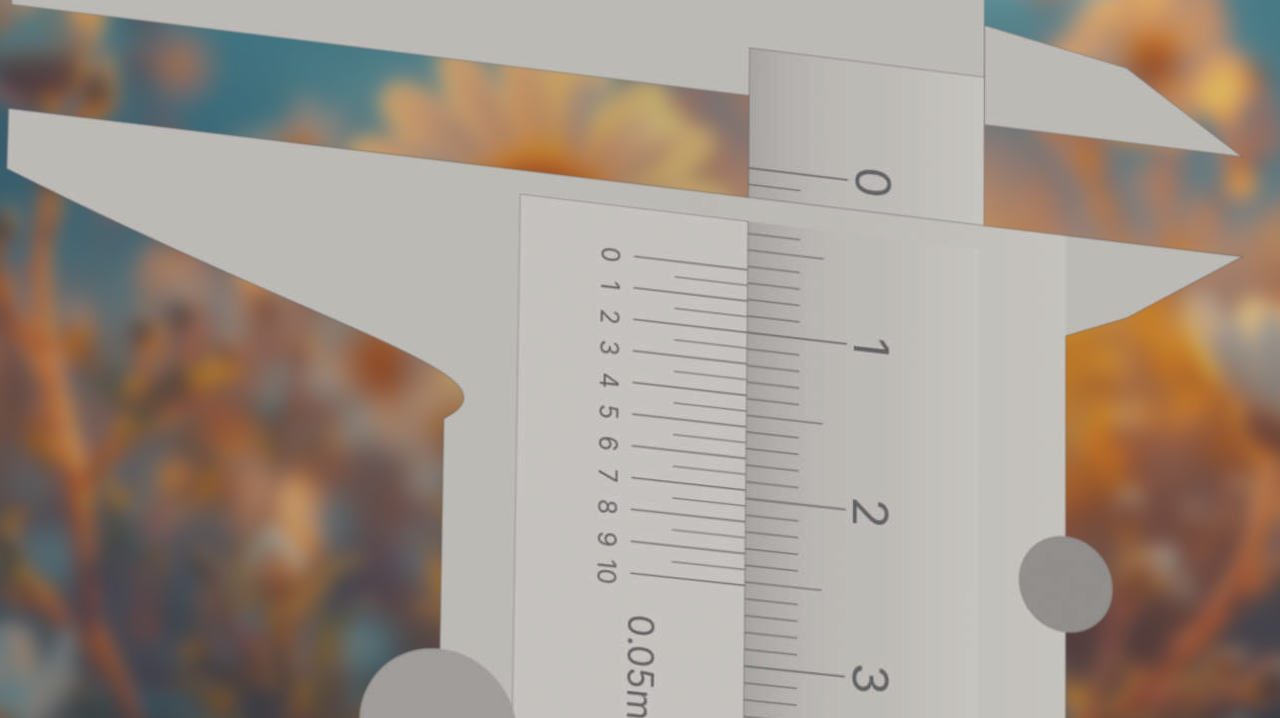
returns 6.2,mm
